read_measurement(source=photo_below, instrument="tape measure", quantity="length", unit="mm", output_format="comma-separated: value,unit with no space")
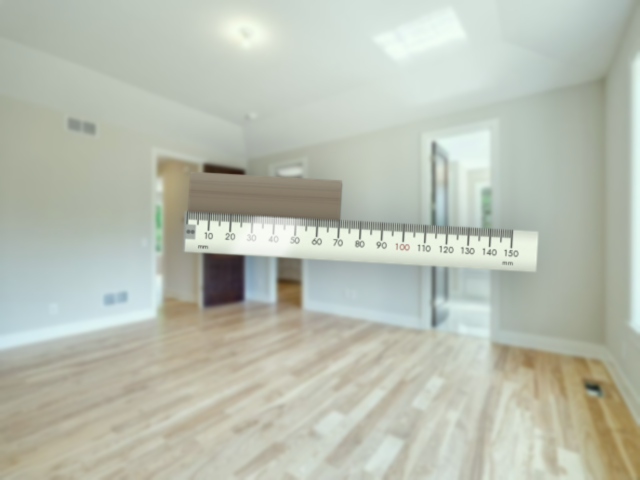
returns 70,mm
